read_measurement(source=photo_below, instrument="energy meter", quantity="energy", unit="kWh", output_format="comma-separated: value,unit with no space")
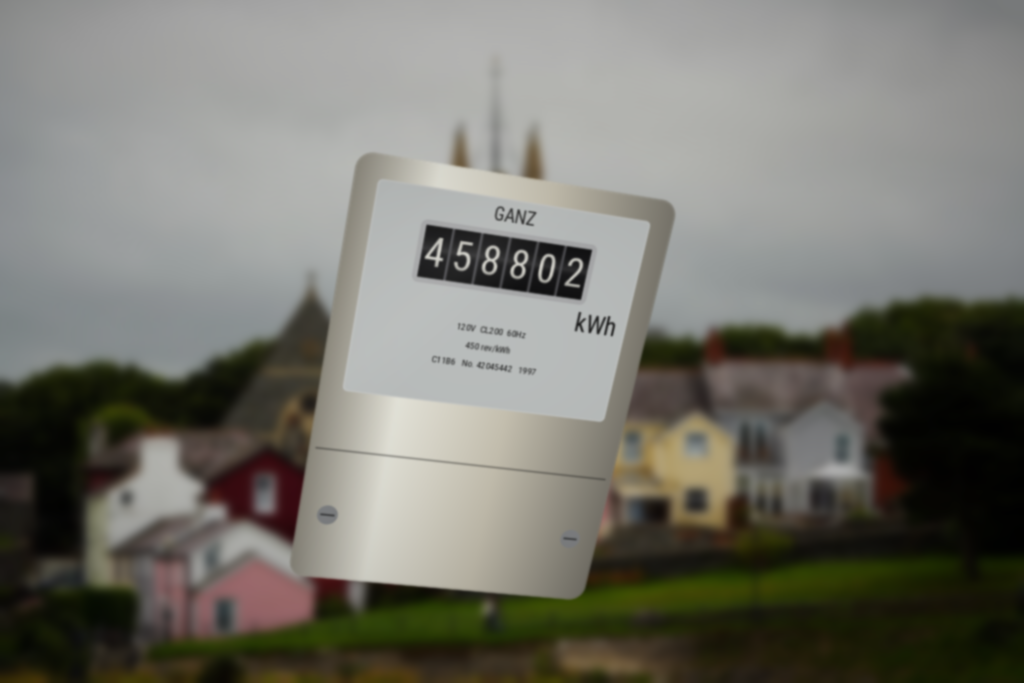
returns 458802,kWh
